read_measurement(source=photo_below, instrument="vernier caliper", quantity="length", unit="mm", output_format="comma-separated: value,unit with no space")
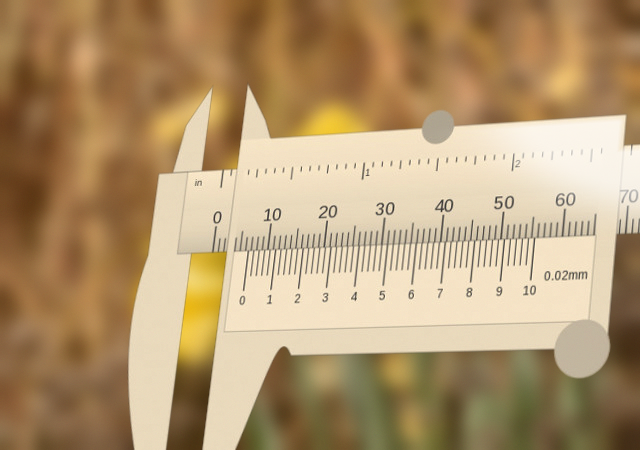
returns 6.5,mm
